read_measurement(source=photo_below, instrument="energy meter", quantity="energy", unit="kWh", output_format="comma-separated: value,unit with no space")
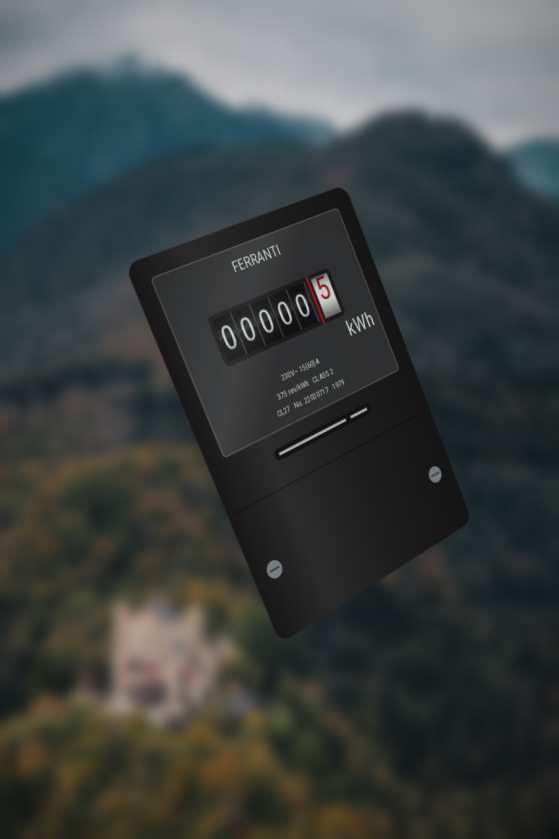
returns 0.5,kWh
